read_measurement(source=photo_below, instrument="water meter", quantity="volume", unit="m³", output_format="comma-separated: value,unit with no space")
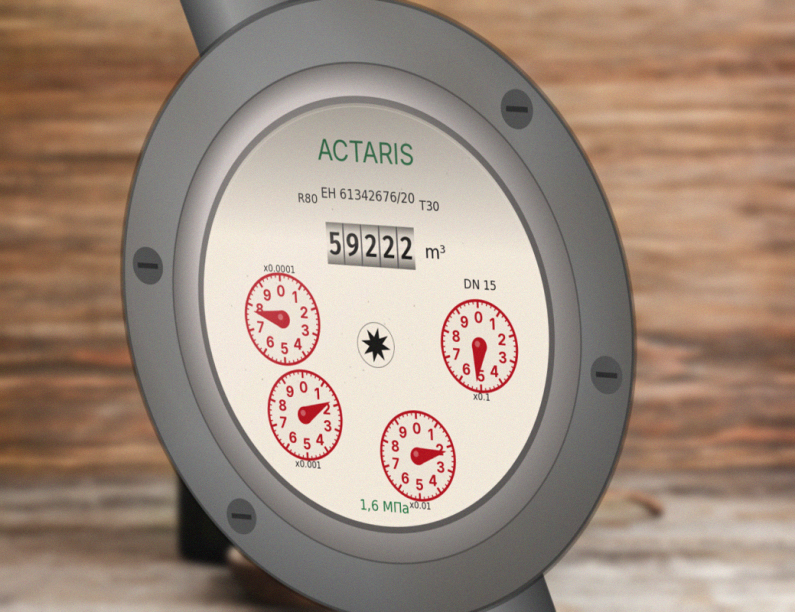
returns 59222.5217,m³
